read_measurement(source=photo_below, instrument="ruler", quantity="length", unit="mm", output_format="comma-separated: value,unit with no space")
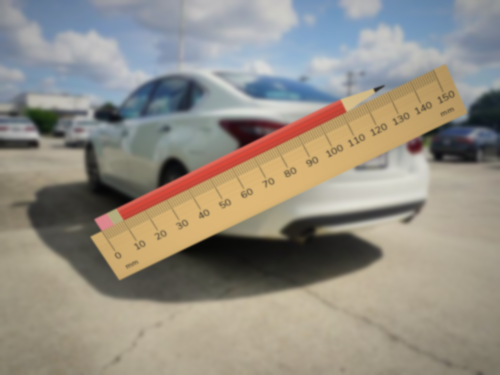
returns 130,mm
